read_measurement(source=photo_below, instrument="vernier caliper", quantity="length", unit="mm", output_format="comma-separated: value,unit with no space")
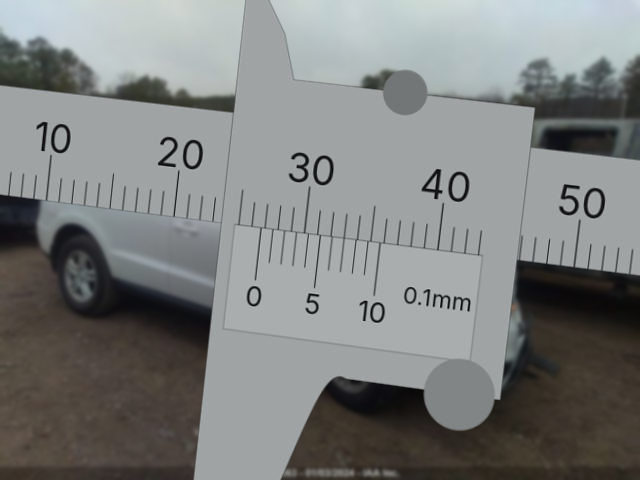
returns 26.7,mm
